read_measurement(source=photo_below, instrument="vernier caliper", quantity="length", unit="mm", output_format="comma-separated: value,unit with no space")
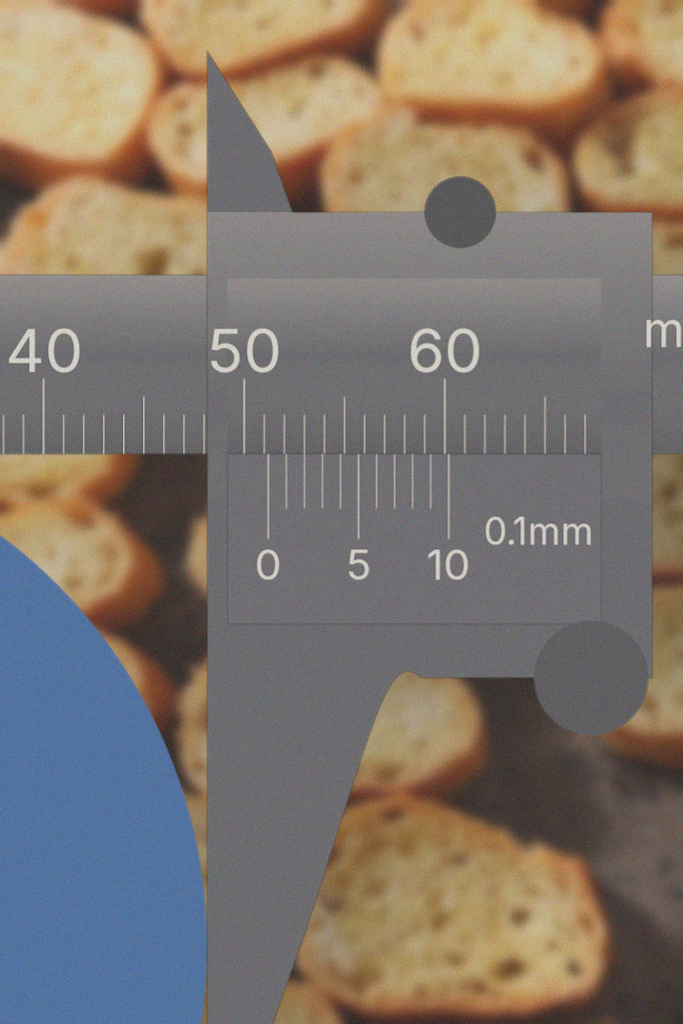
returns 51.2,mm
